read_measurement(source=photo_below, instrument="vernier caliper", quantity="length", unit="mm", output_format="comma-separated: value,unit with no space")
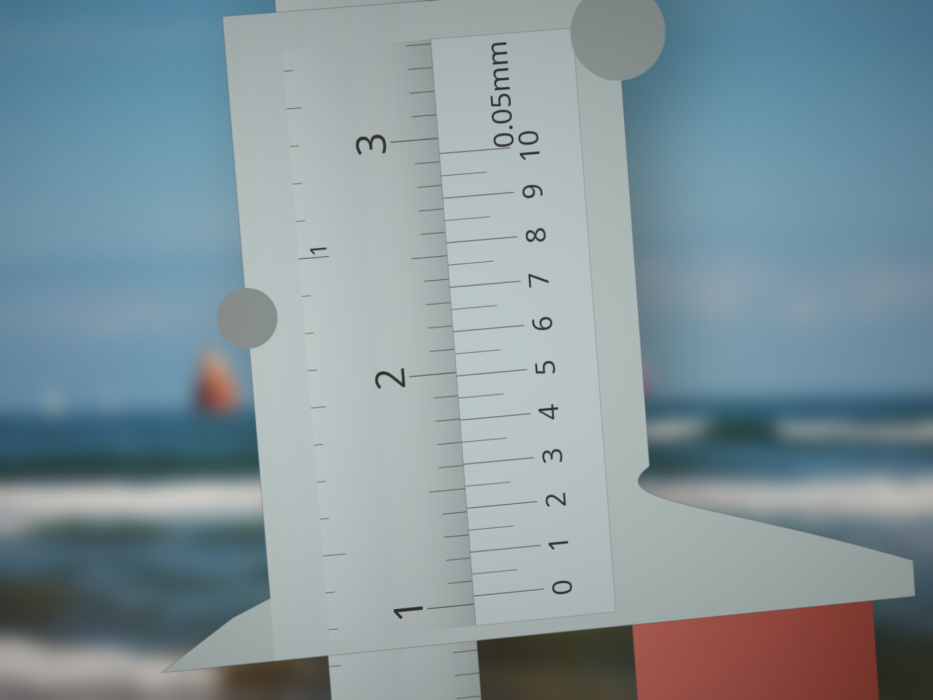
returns 10.35,mm
